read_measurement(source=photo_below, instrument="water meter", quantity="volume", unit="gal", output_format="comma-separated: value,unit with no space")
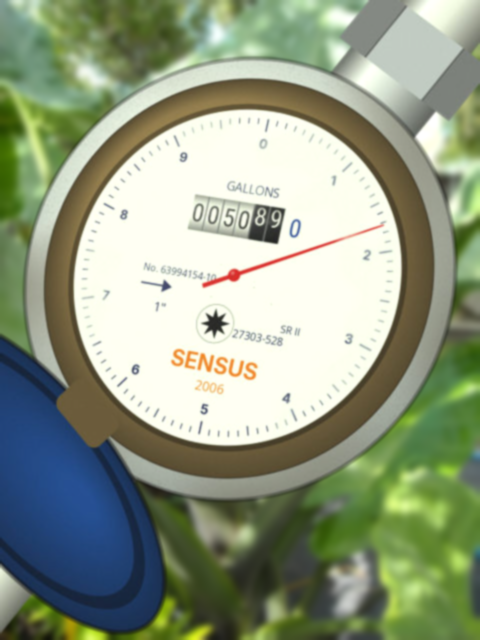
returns 50891.7,gal
